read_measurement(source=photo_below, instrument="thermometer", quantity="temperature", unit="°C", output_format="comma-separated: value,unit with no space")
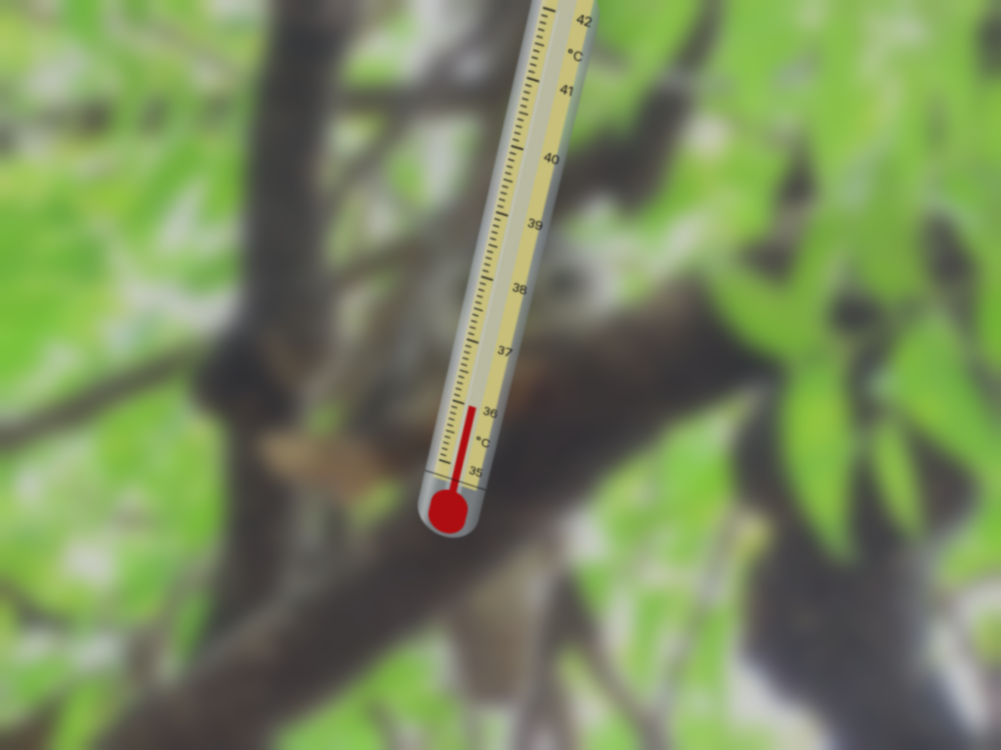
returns 36,°C
